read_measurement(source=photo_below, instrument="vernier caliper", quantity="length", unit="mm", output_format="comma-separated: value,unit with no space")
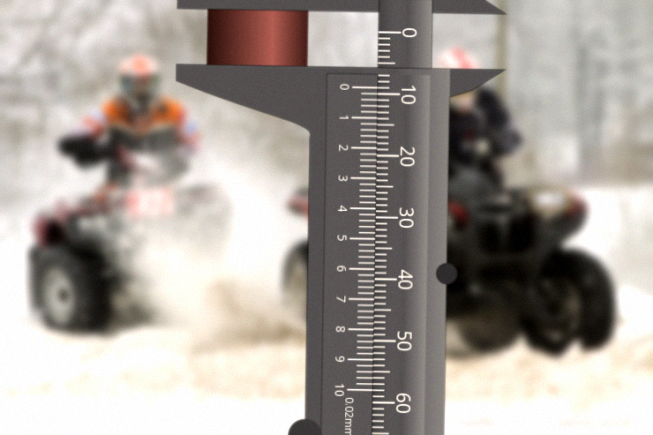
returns 9.0,mm
